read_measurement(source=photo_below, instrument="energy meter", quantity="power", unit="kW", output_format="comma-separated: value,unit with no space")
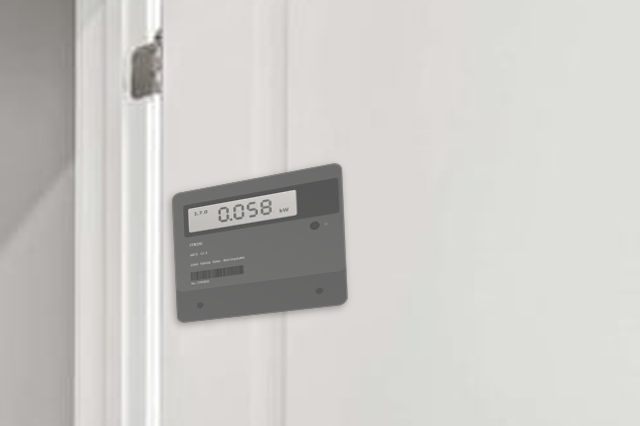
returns 0.058,kW
